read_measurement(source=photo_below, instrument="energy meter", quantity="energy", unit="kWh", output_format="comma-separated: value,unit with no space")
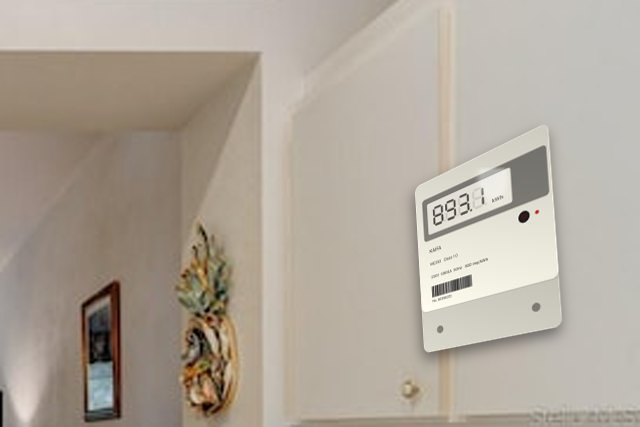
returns 893.1,kWh
